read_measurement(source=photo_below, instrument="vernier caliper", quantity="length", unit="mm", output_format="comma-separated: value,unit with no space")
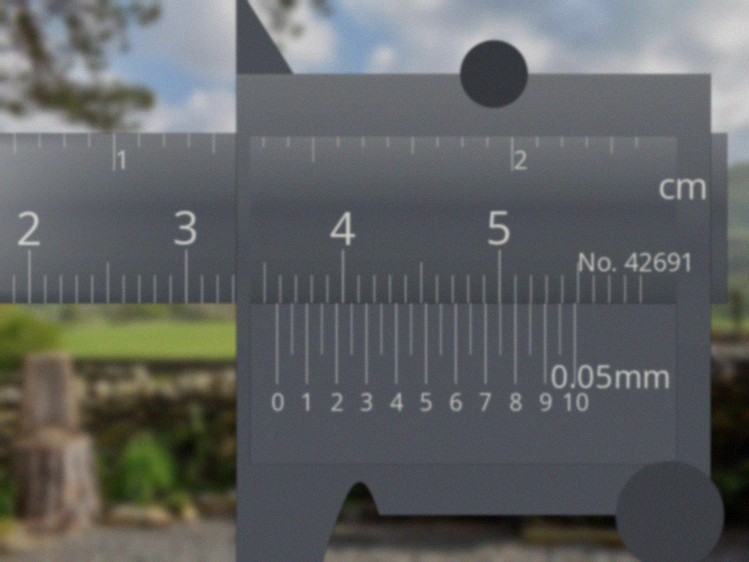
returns 35.8,mm
